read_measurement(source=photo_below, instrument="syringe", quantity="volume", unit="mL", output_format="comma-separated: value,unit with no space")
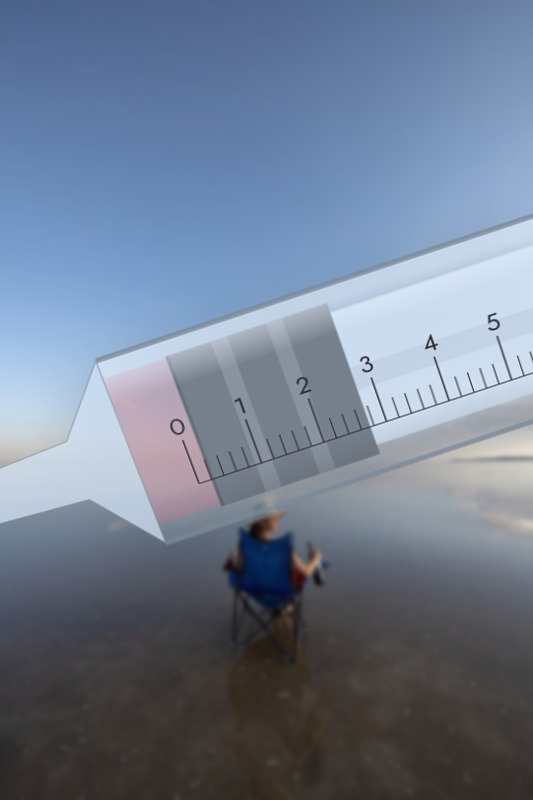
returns 0.2,mL
